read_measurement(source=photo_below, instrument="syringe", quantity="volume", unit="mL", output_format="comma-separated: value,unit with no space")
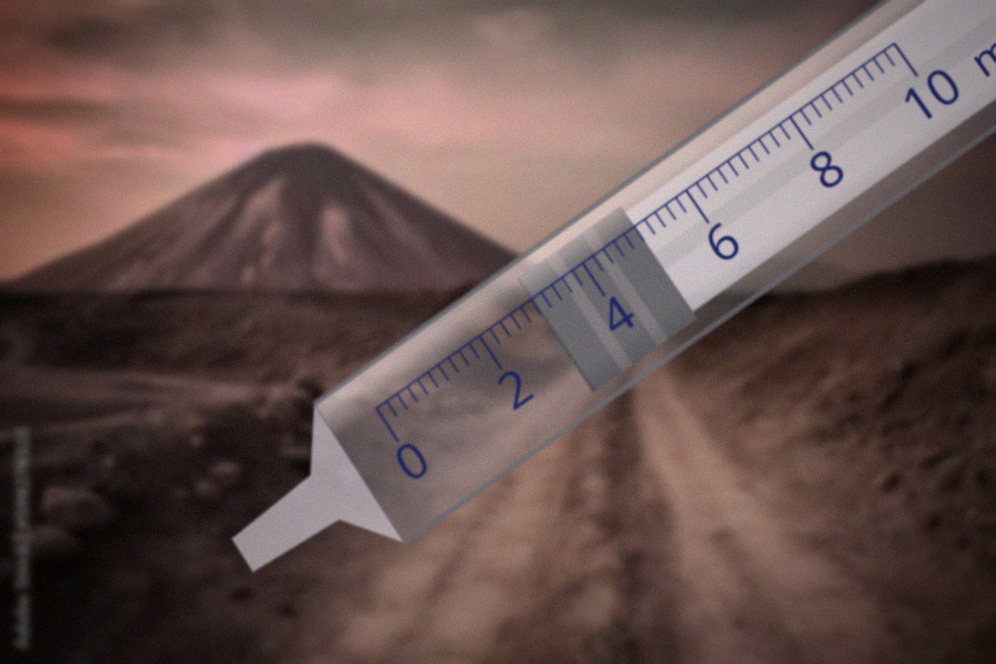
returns 3,mL
